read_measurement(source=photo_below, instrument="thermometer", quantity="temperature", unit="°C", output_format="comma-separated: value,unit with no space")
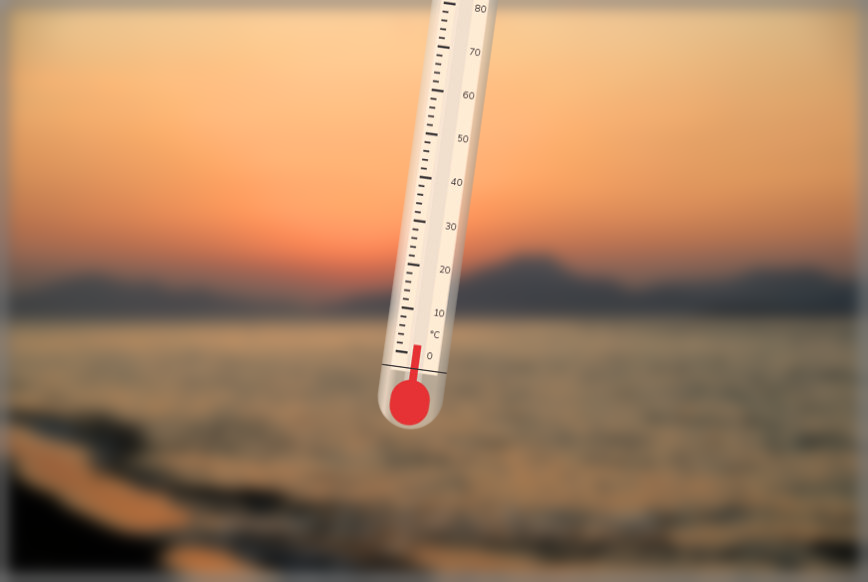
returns 2,°C
